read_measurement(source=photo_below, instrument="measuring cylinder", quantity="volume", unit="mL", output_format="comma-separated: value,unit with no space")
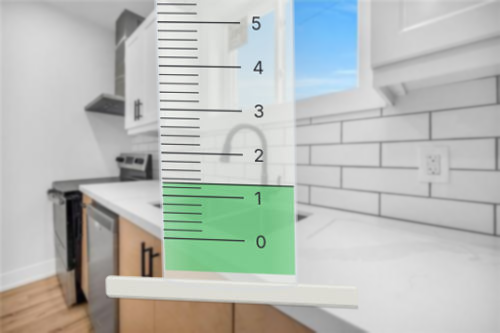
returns 1.3,mL
